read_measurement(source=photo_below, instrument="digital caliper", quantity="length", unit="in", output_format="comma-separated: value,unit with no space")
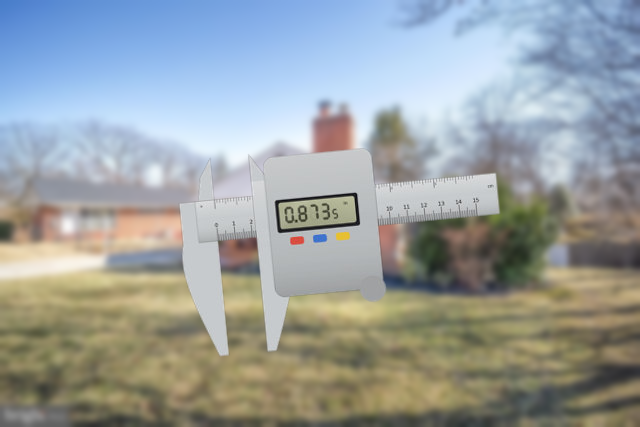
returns 0.8735,in
